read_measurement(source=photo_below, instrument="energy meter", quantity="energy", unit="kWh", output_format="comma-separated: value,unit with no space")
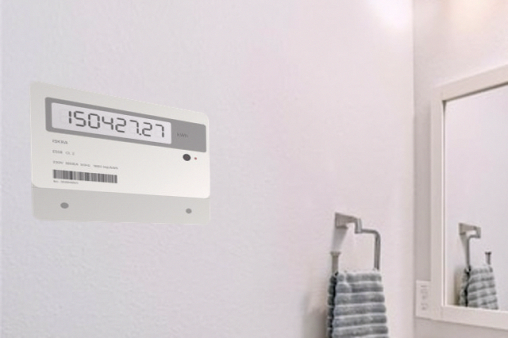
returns 150427.27,kWh
